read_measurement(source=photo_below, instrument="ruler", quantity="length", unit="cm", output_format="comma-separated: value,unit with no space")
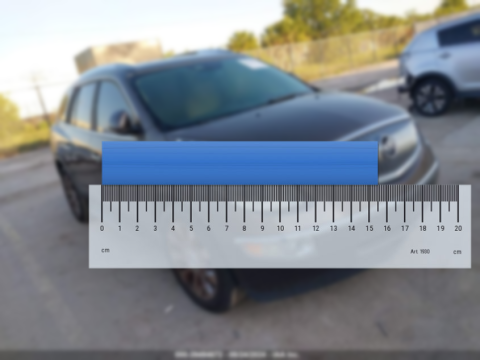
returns 15.5,cm
